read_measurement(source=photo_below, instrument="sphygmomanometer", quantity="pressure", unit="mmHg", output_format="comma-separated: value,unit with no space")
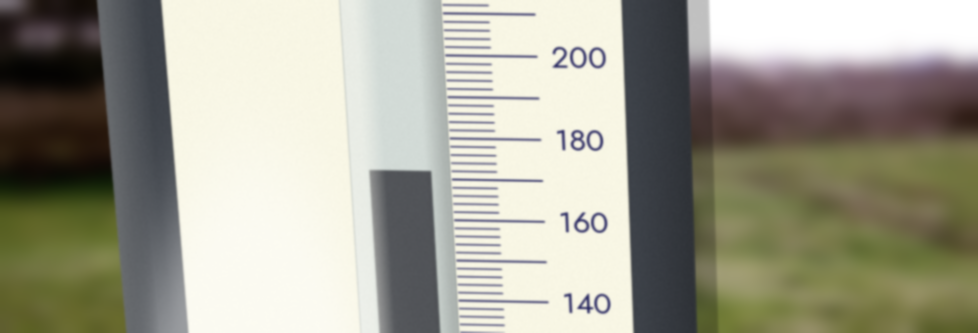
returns 172,mmHg
